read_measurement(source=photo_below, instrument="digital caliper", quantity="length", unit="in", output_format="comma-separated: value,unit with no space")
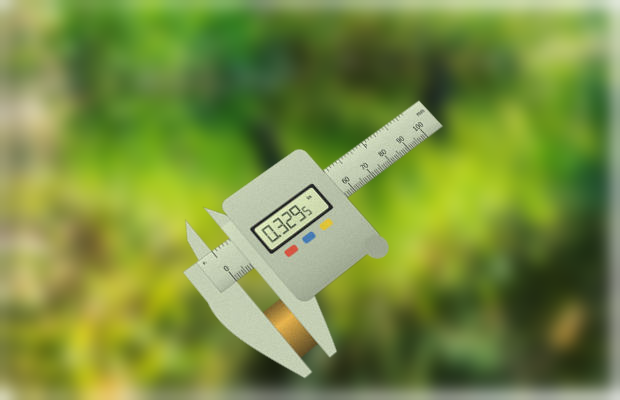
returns 0.3295,in
